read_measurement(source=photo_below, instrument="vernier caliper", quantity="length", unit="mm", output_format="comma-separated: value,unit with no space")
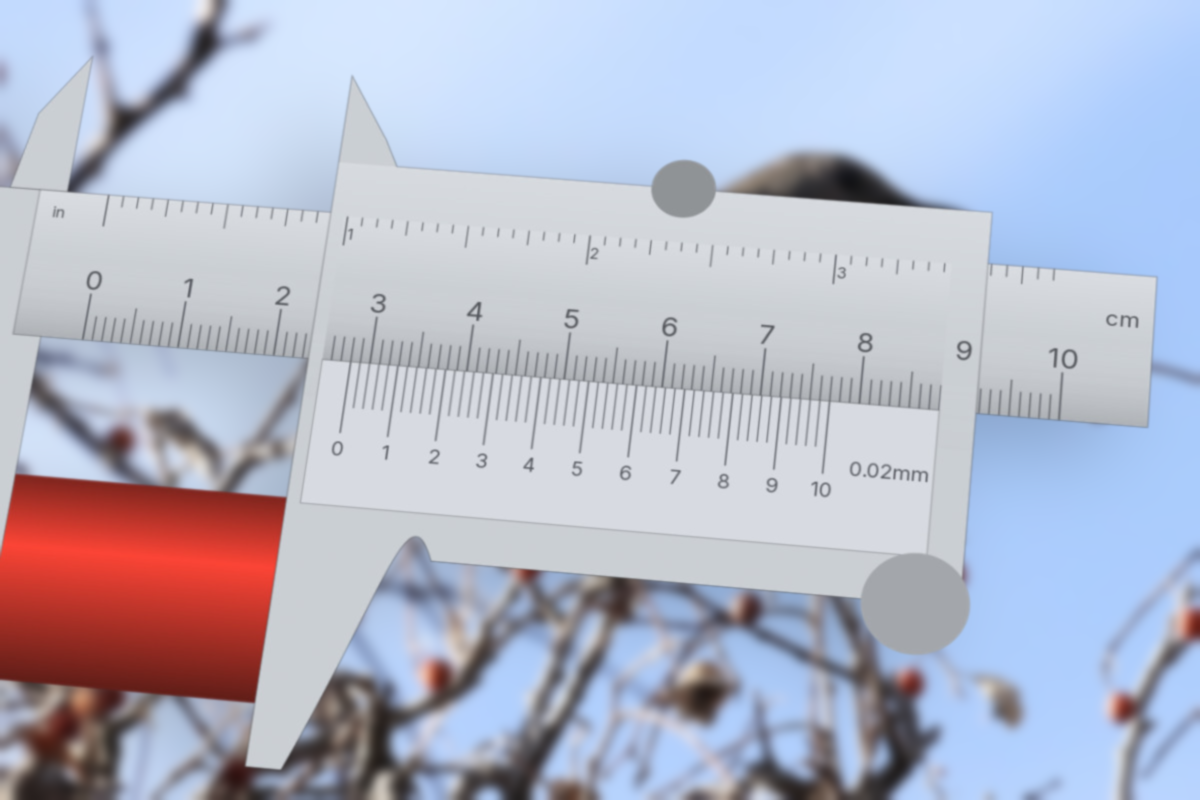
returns 28.0,mm
